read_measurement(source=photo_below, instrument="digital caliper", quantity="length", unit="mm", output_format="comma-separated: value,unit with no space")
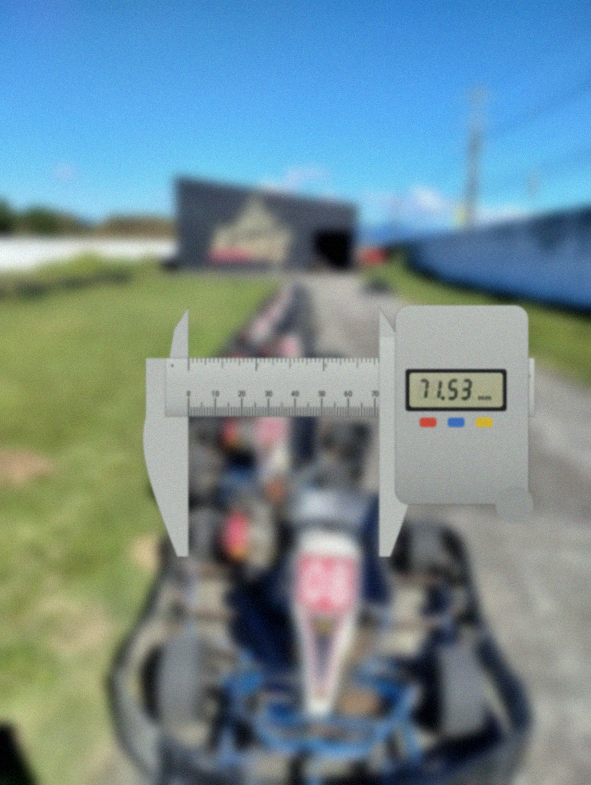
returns 71.53,mm
